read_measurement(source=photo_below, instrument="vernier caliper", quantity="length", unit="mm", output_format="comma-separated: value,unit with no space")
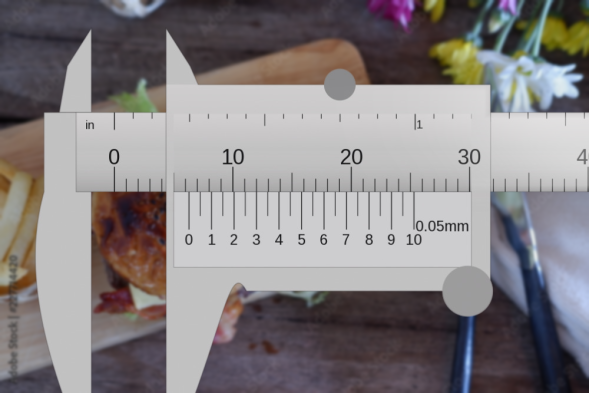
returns 6.3,mm
